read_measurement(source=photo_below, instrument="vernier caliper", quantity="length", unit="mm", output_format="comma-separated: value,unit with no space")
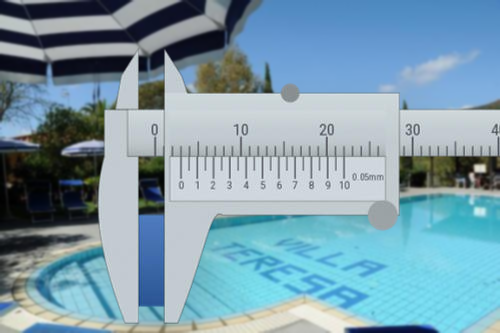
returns 3.0,mm
